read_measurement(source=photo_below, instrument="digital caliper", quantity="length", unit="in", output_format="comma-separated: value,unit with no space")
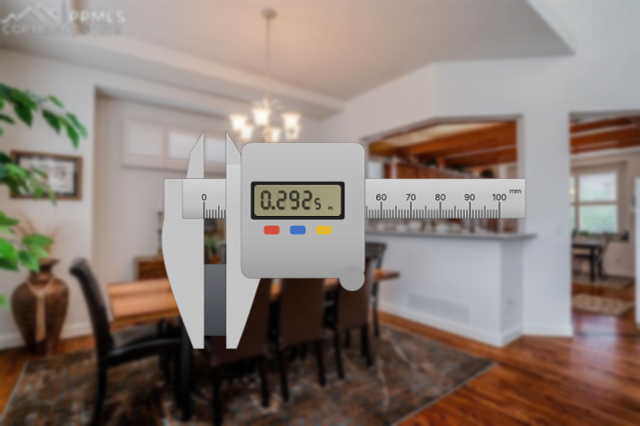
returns 0.2925,in
